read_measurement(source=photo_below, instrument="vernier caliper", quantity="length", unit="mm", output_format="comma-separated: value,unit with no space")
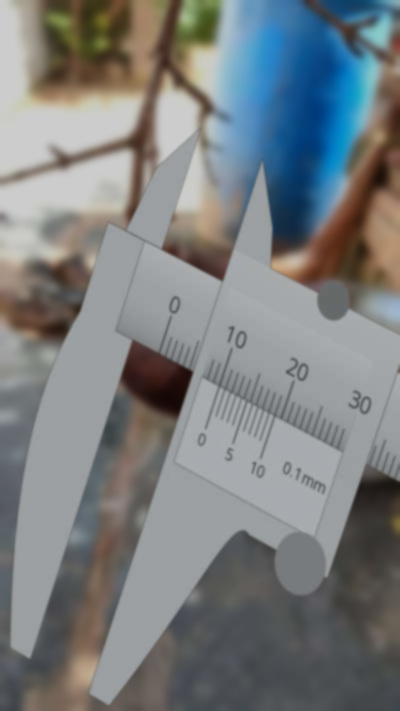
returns 10.0,mm
